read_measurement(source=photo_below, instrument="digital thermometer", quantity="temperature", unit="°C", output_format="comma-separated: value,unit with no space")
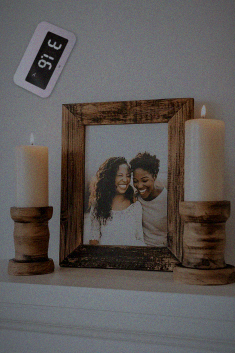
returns 31.6,°C
